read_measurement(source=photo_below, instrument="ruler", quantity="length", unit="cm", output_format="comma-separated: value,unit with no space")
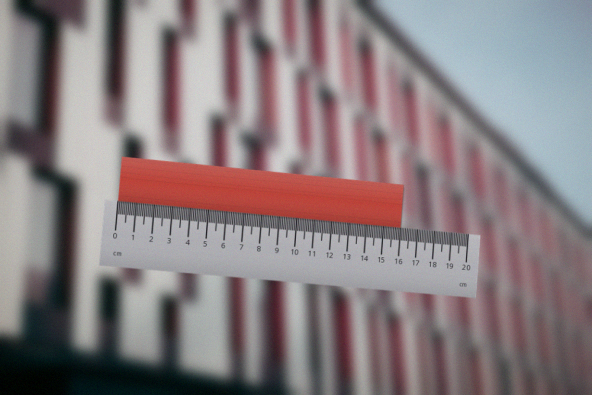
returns 16,cm
